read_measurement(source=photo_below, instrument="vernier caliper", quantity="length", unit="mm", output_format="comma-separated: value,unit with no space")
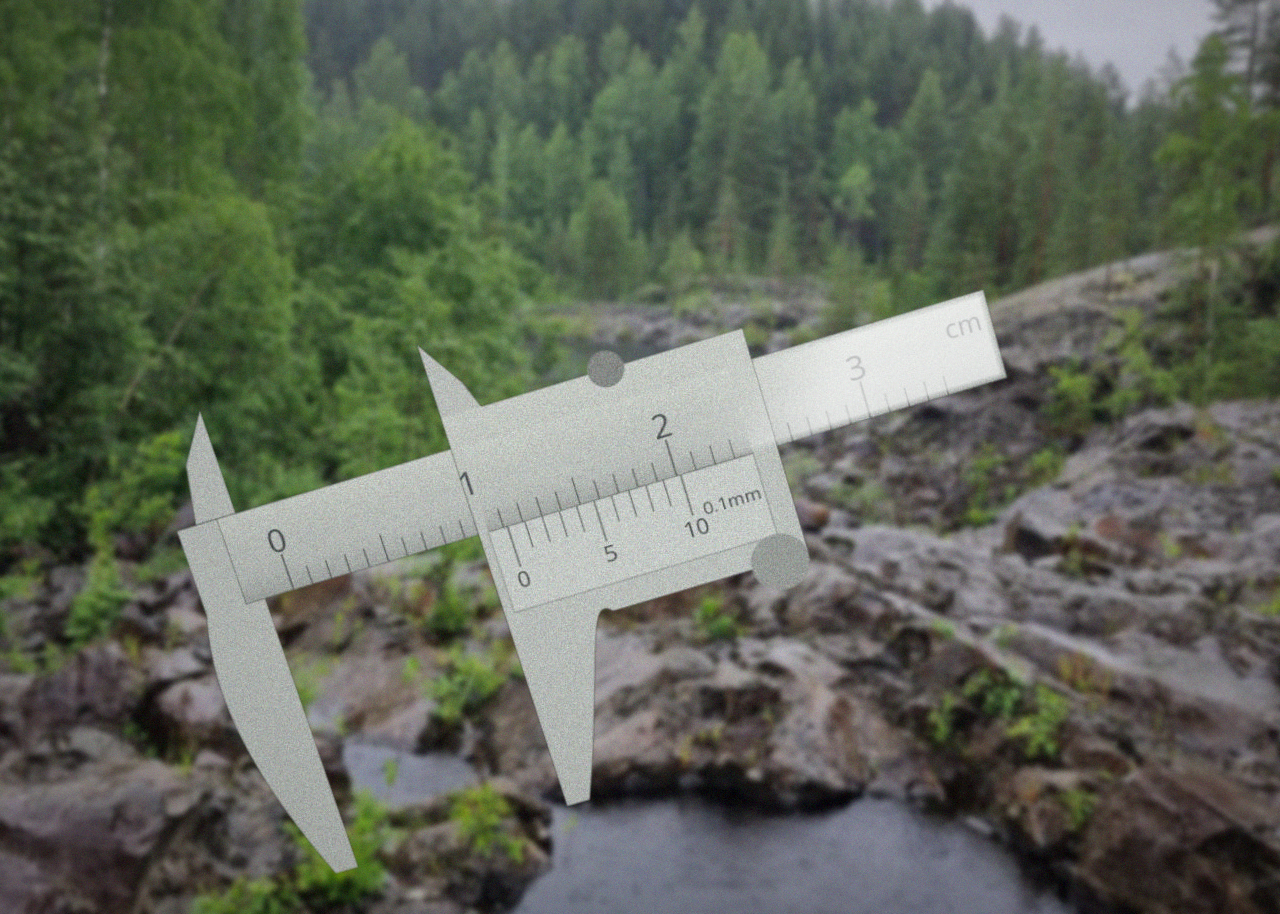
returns 11.2,mm
